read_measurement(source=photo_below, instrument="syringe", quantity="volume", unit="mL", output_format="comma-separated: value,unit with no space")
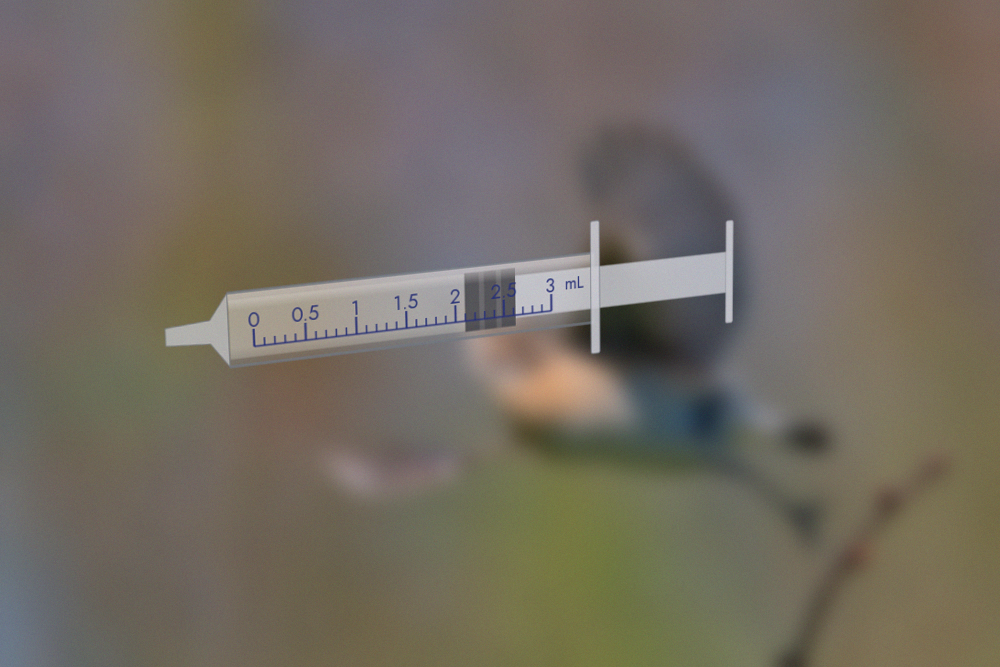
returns 2.1,mL
